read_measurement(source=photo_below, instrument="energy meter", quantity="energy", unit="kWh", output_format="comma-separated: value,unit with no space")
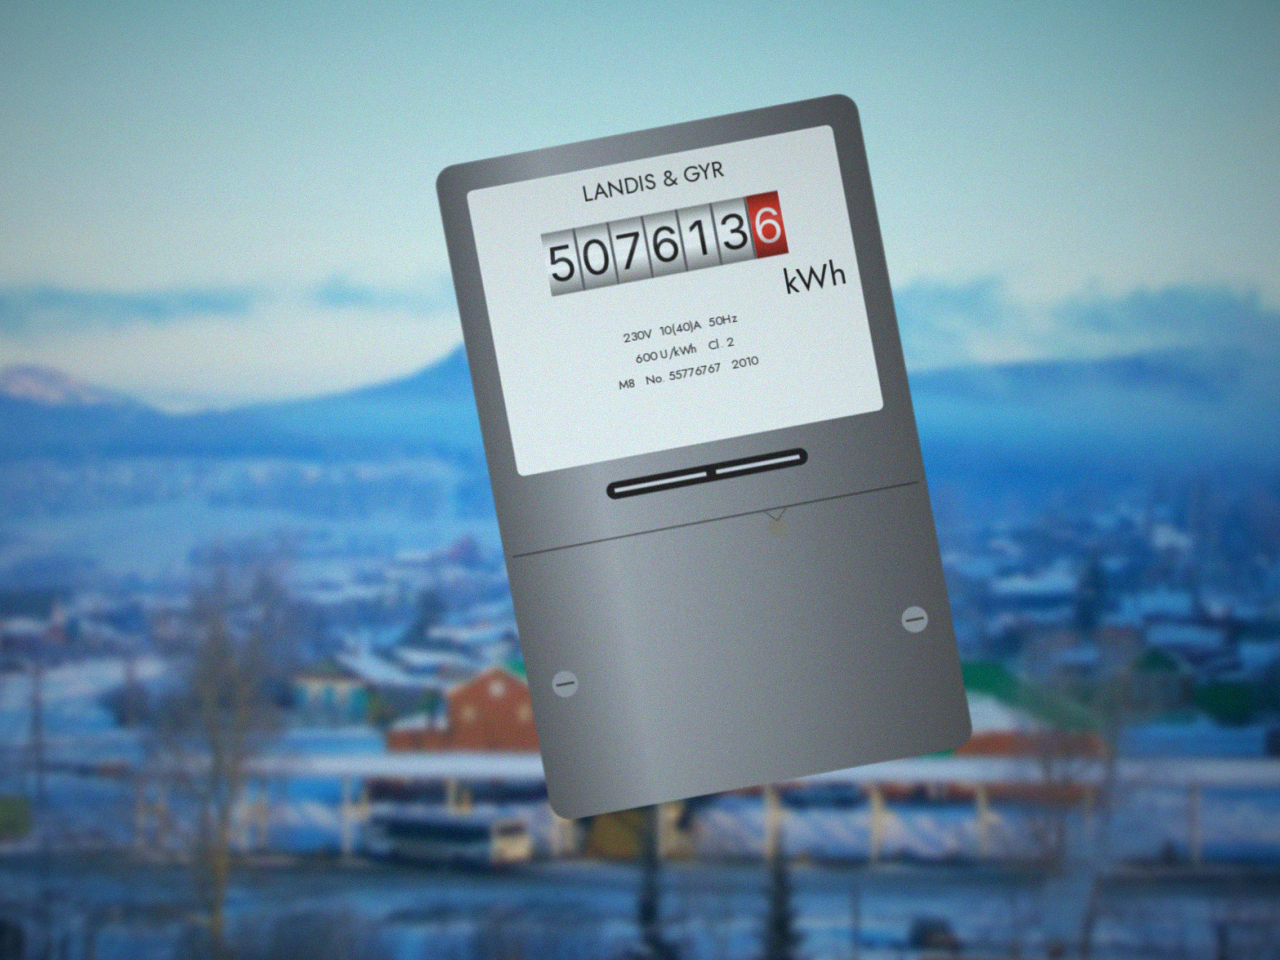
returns 507613.6,kWh
